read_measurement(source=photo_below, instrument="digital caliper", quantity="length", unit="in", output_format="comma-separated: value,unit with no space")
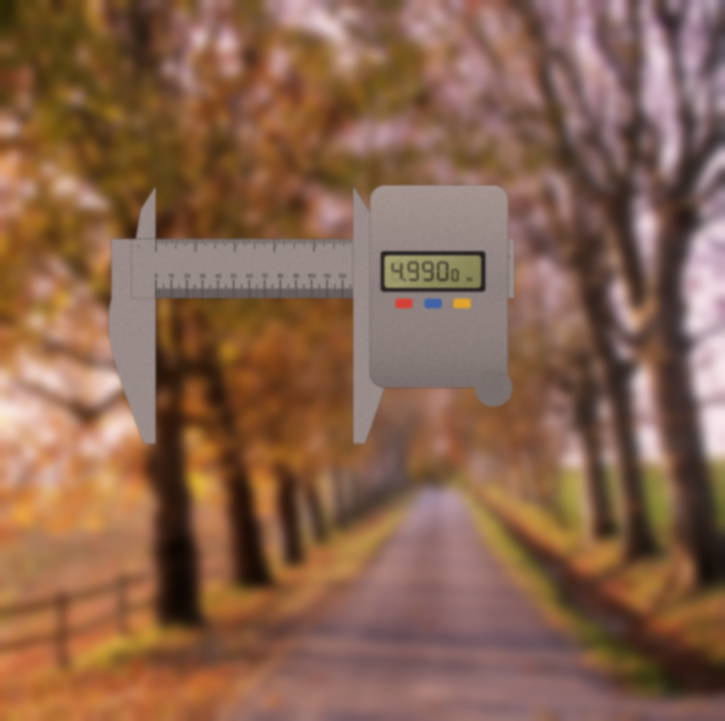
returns 4.9900,in
